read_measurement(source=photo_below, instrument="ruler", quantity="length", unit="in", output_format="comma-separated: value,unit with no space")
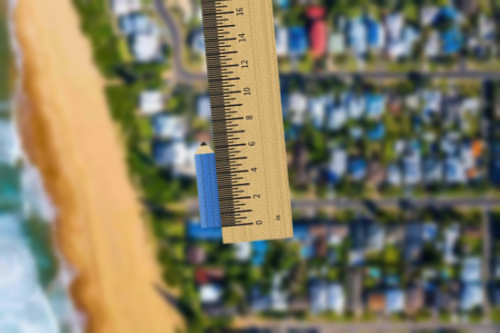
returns 6.5,in
